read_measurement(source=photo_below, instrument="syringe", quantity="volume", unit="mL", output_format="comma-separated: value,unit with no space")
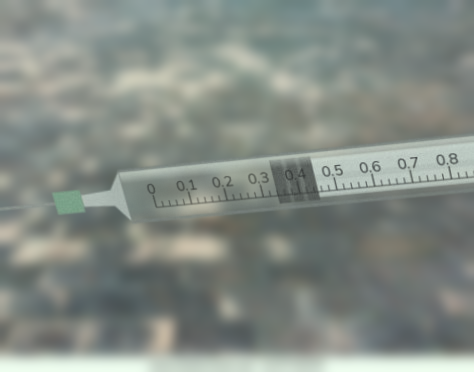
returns 0.34,mL
